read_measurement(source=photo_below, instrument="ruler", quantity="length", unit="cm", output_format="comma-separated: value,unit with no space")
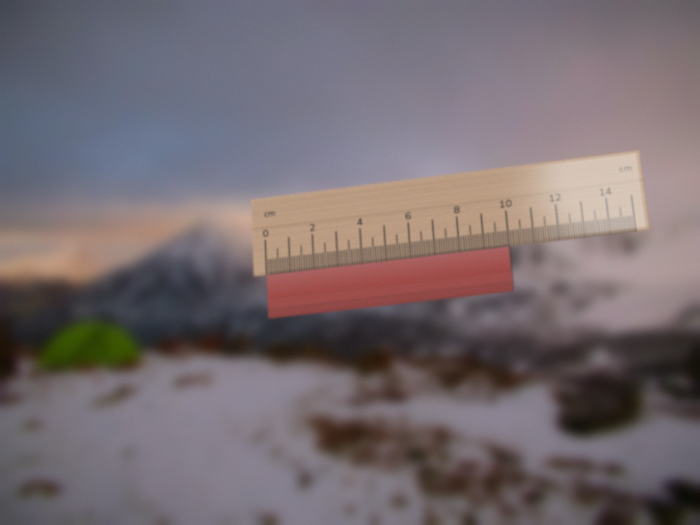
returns 10,cm
